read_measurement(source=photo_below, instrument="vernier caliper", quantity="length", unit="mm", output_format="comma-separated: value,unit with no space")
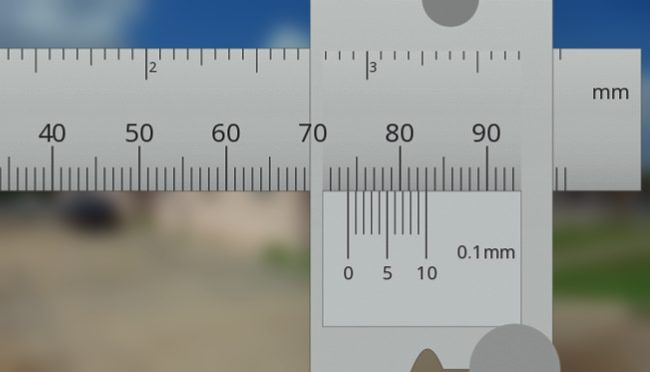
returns 74.0,mm
